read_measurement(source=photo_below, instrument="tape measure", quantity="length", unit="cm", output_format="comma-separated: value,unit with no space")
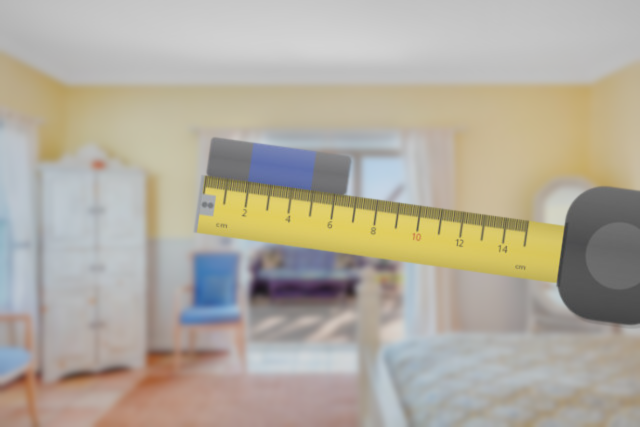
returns 6.5,cm
